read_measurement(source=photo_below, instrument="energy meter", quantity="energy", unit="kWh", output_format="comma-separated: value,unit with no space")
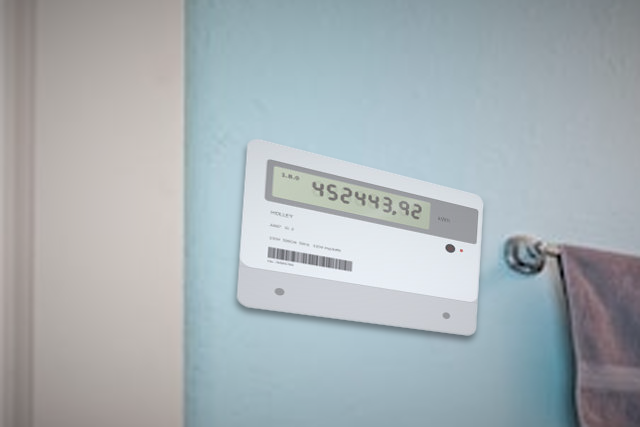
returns 452443.92,kWh
